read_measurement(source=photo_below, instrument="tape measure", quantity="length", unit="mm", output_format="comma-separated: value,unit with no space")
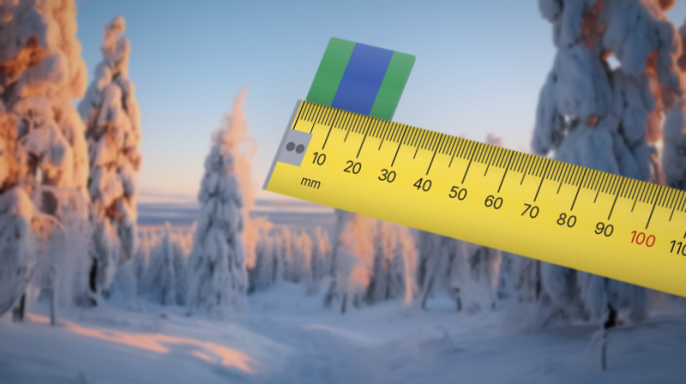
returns 25,mm
